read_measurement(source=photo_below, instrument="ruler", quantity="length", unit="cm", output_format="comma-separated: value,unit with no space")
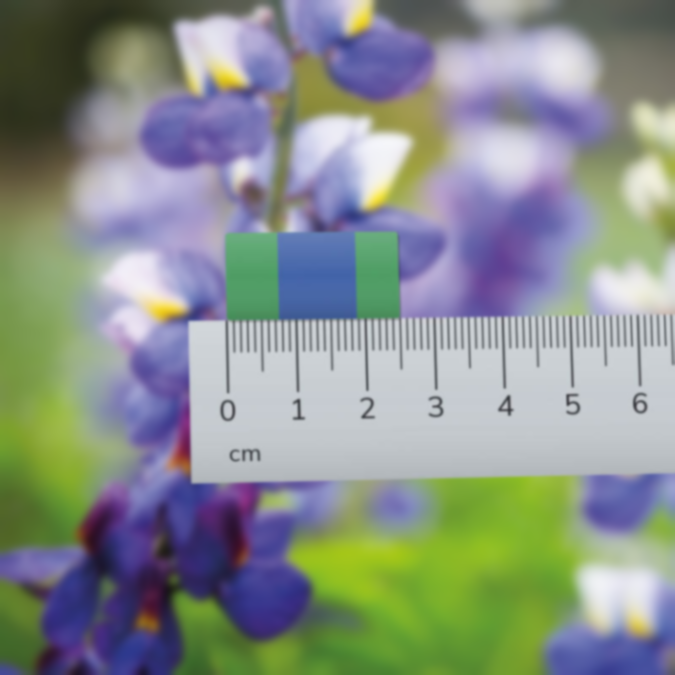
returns 2.5,cm
